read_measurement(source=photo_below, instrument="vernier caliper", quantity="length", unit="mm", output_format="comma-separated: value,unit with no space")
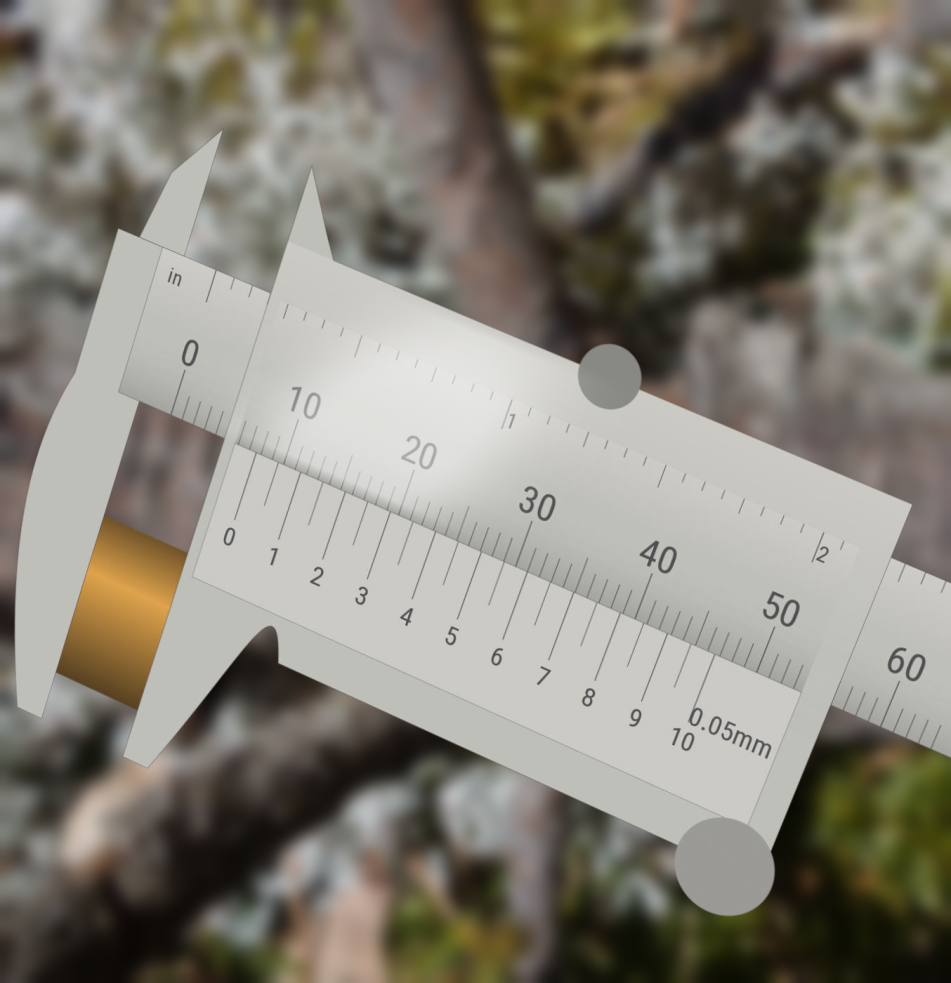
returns 7.6,mm
